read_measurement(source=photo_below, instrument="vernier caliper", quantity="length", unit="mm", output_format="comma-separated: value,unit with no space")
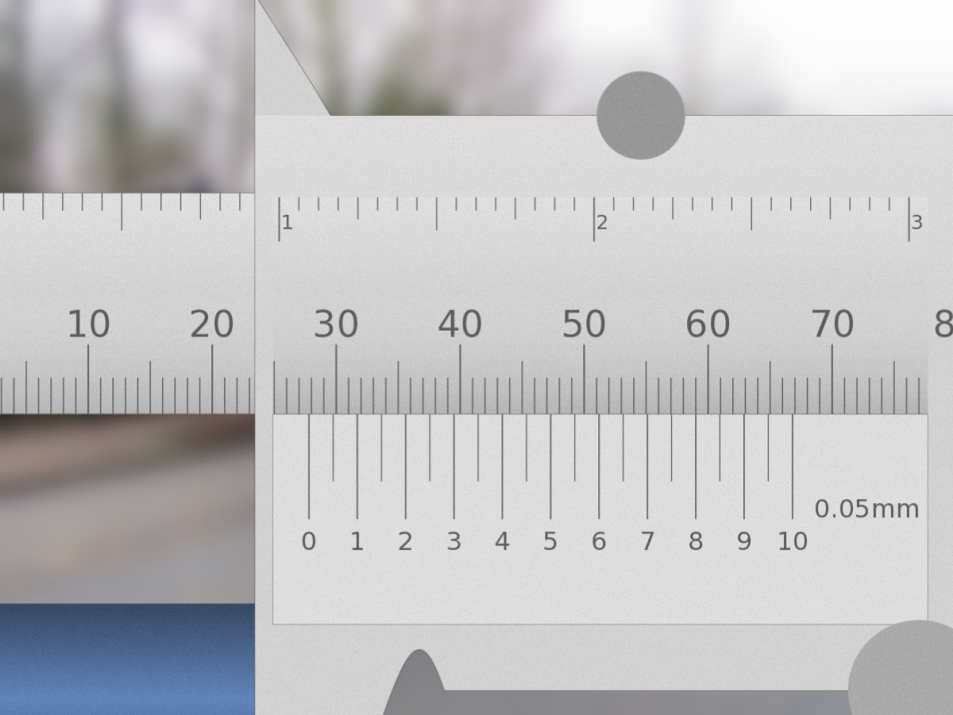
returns 27.8,mm
